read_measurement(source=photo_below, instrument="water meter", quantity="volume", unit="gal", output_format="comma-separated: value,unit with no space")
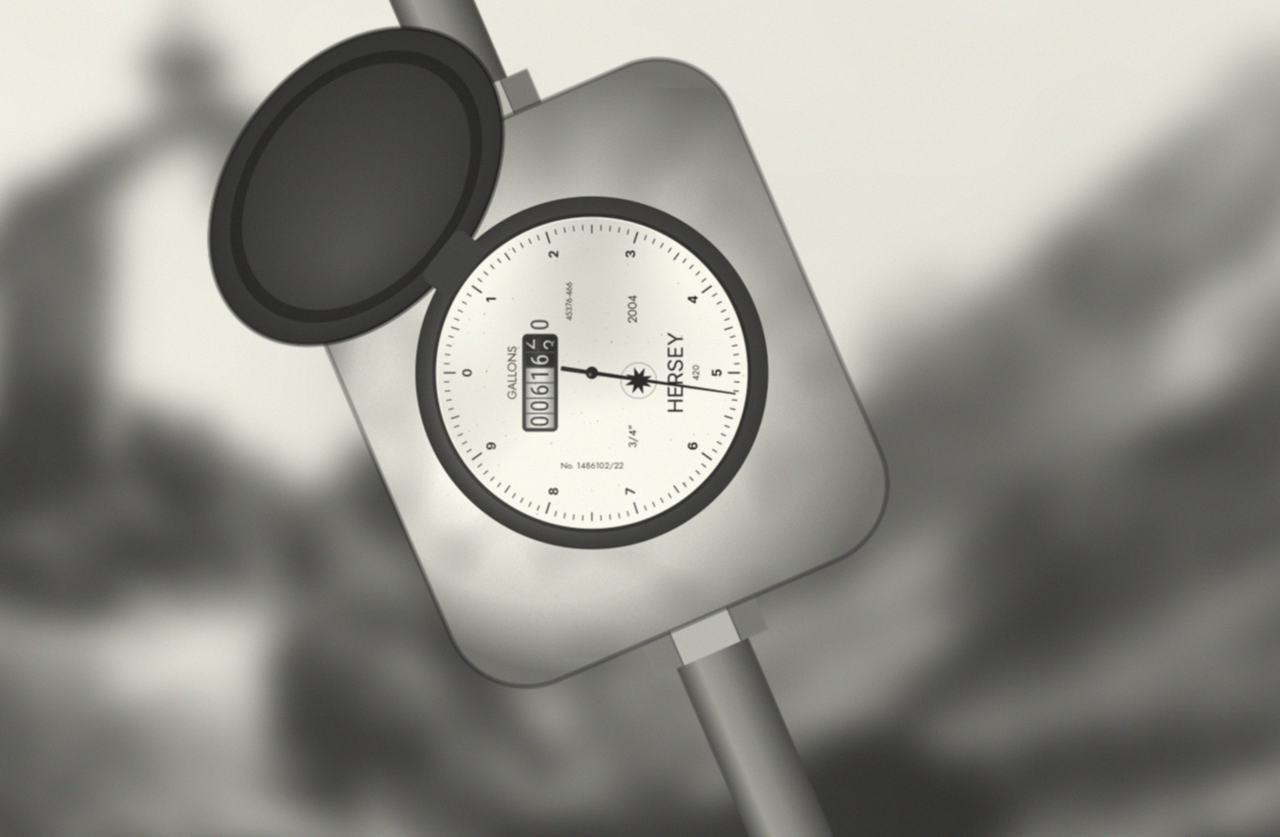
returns 61625.2,gal
